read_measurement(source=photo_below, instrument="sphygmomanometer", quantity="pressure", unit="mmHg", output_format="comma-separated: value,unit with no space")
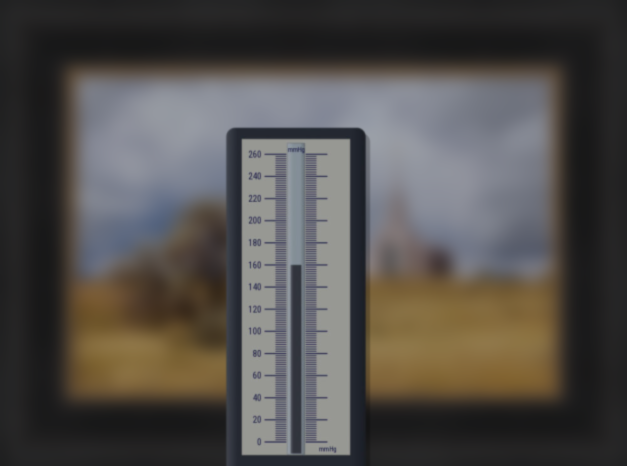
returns 160,mmHg
